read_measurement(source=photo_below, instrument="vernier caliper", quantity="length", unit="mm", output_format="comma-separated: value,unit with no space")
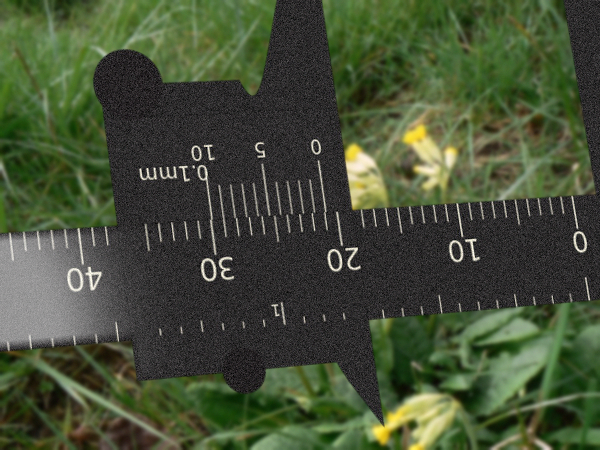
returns 20.9,mm
